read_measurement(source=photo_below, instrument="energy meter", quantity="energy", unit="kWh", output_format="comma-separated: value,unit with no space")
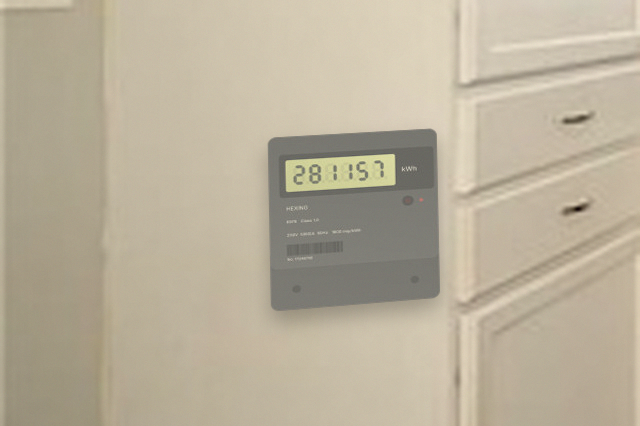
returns 281157,kWh
